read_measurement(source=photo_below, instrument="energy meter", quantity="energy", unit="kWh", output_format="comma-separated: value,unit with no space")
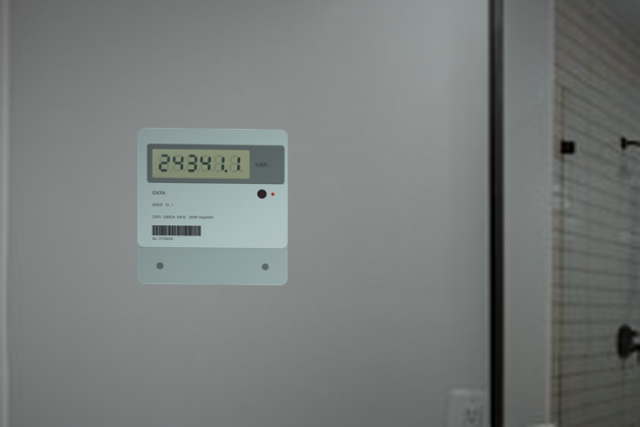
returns 24341.1,kWh
